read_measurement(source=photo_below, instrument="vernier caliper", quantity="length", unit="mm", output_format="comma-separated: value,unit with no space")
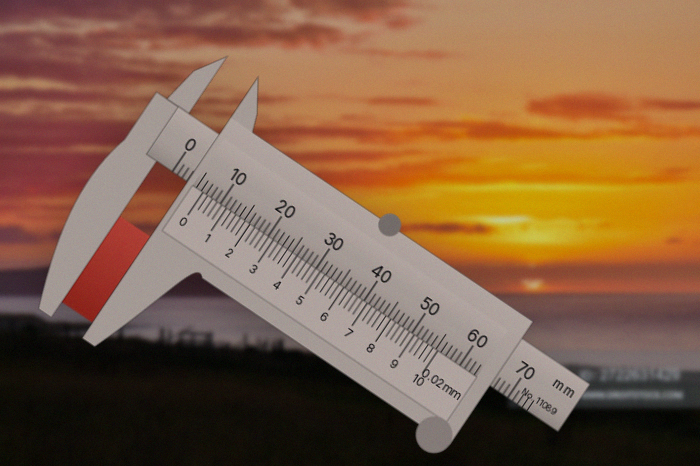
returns 6.4,mm
